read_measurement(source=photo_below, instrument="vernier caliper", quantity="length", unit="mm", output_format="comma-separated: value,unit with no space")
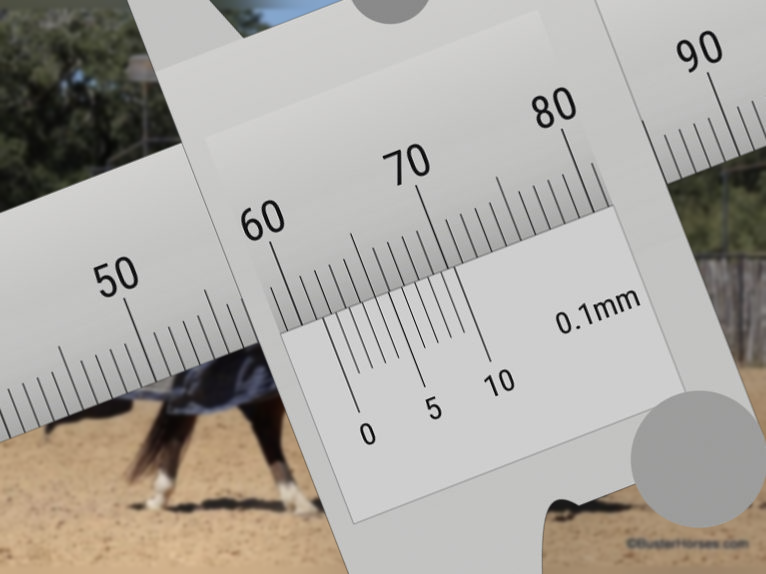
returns 61.4,mm
